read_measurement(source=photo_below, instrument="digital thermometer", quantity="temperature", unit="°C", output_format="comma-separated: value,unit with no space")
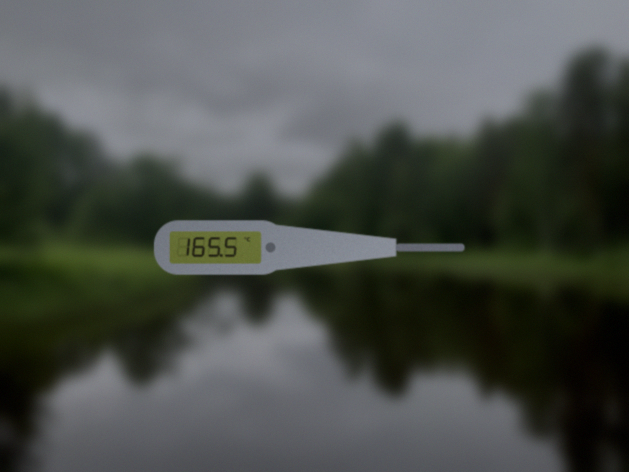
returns 165.5,°C
